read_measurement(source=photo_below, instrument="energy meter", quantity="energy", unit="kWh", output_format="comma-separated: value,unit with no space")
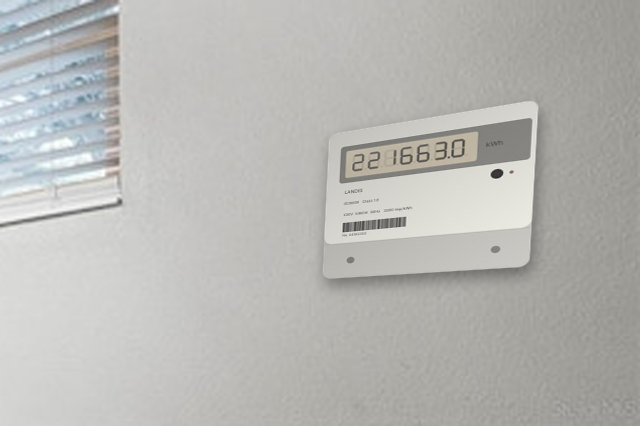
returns 221663.0,kWh
